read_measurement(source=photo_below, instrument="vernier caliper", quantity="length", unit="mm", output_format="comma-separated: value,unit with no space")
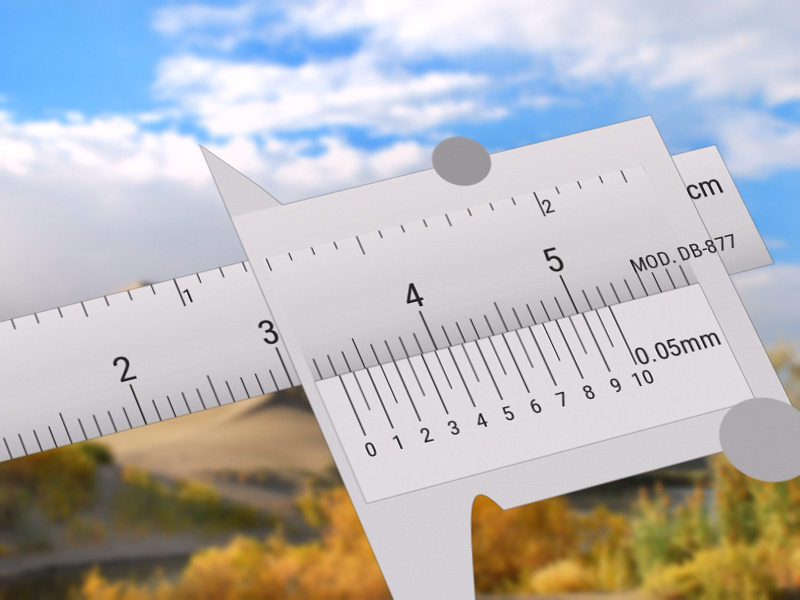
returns 33.2,mm
